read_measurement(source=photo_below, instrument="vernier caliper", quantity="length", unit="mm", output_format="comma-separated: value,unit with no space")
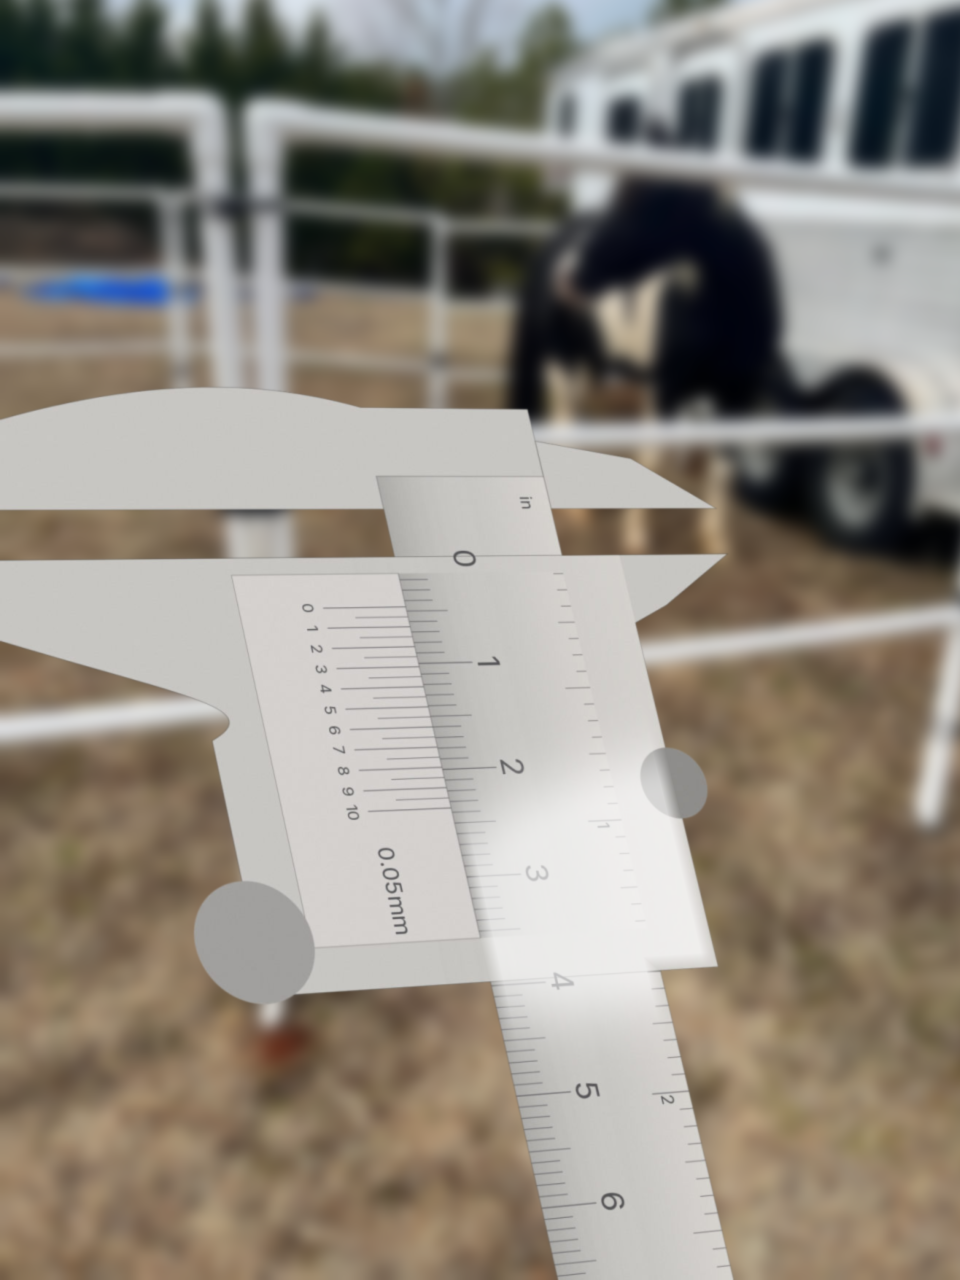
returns 4.6,mm
